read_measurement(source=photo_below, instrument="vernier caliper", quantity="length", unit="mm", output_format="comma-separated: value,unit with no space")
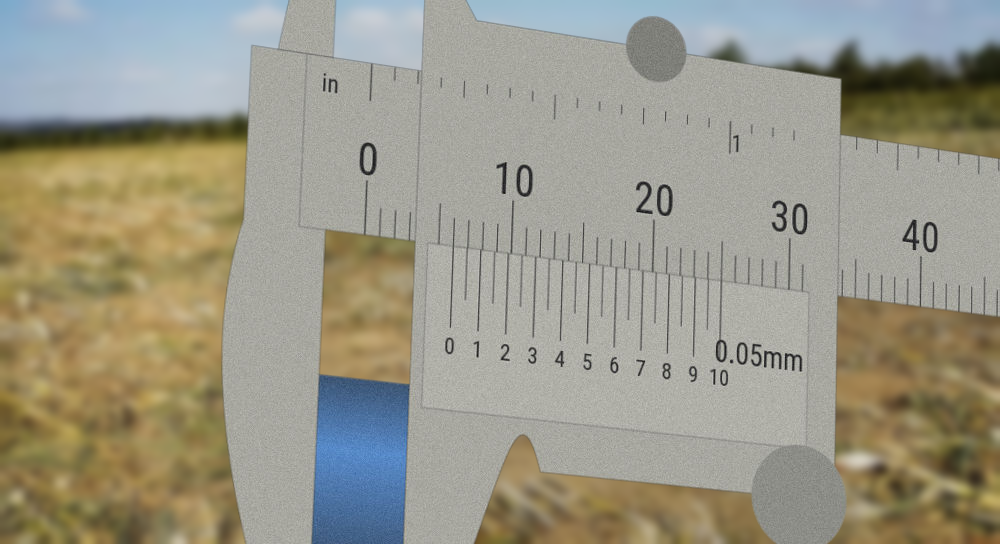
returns 6.0,mm
